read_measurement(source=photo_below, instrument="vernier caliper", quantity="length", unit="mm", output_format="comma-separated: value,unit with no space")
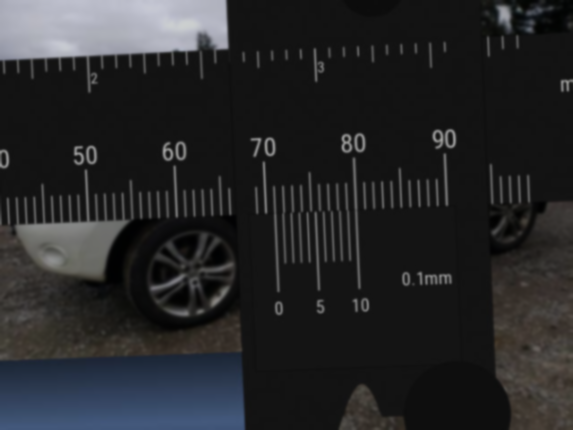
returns 71.0,mm
